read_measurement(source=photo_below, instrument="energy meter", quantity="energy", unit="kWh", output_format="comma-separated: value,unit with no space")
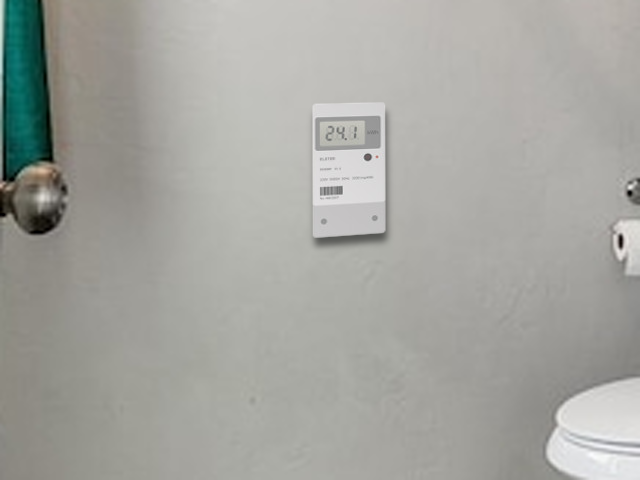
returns 24.1,kWh
